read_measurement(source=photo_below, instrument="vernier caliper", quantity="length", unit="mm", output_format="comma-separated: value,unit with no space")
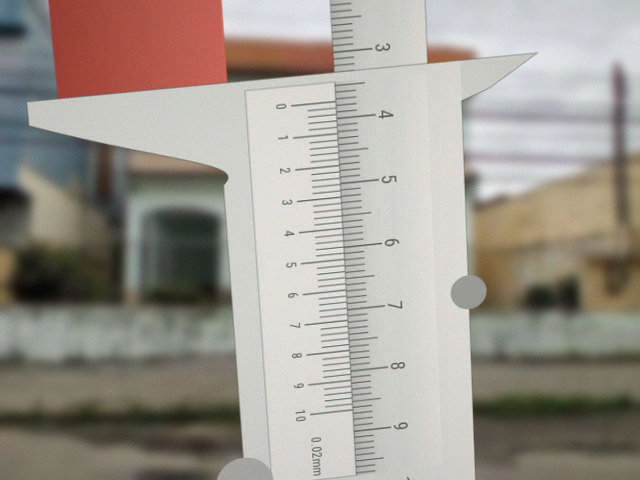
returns 37.4,mm
